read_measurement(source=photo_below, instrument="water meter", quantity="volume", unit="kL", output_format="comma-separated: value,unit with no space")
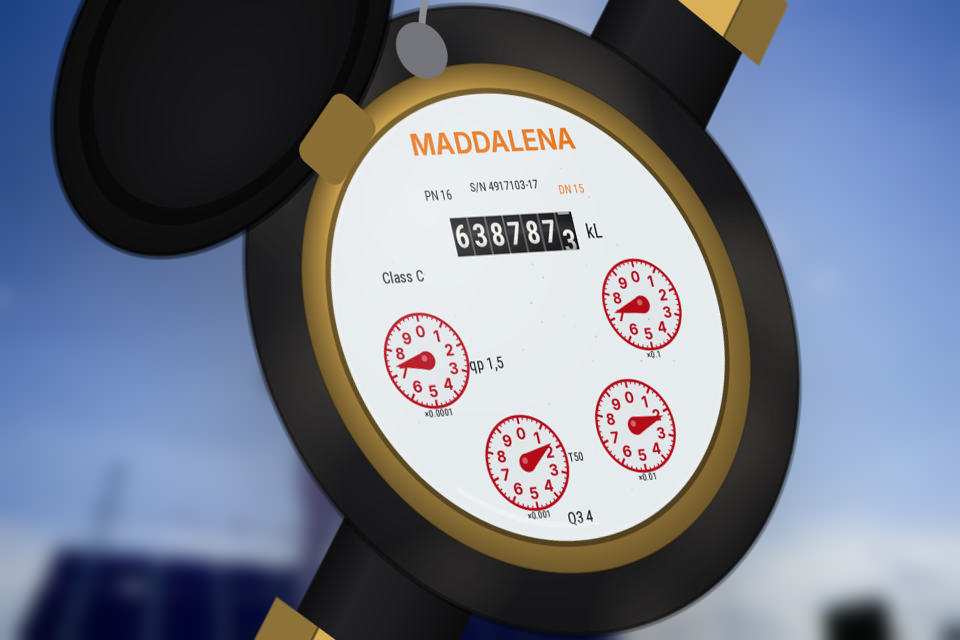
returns 6387872.7217,kL
